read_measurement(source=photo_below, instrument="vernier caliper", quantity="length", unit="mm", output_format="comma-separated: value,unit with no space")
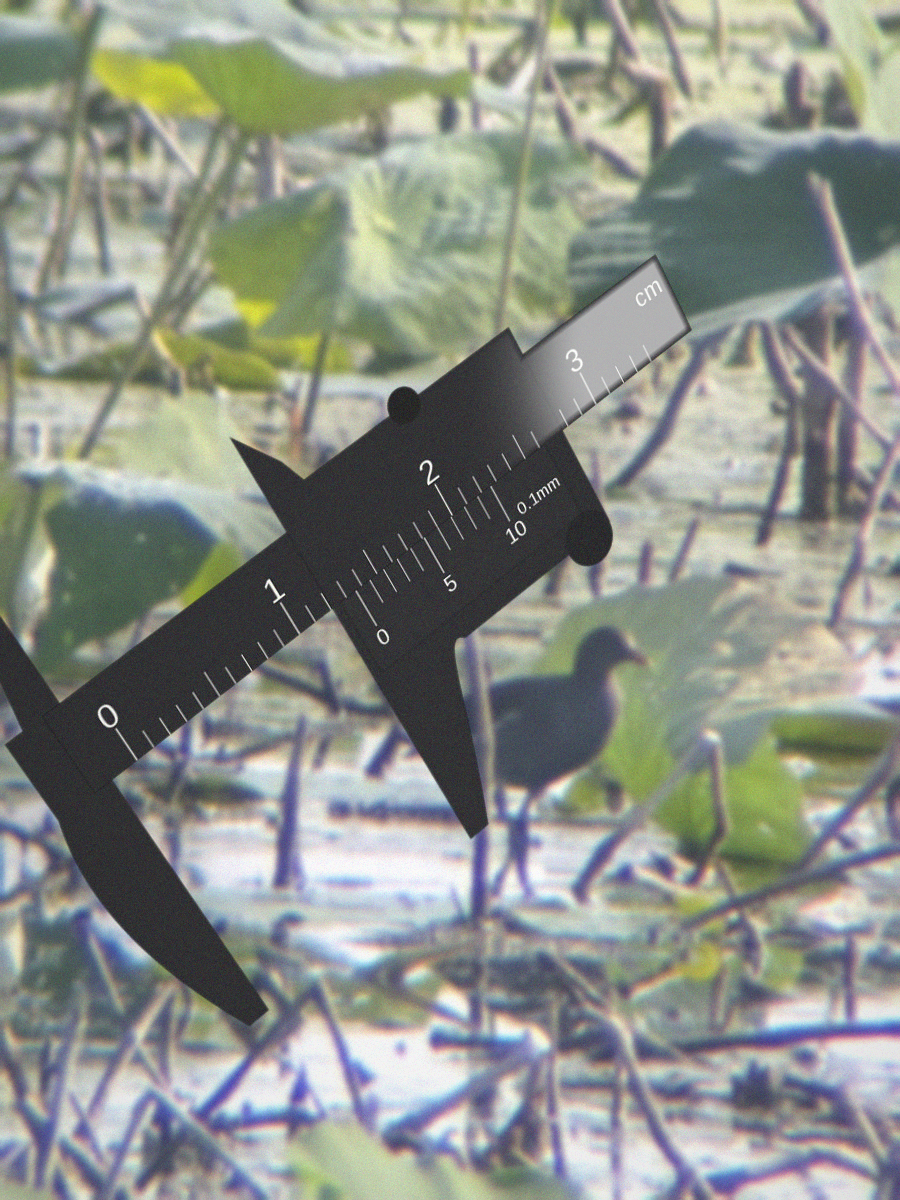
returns 13.6,mm
